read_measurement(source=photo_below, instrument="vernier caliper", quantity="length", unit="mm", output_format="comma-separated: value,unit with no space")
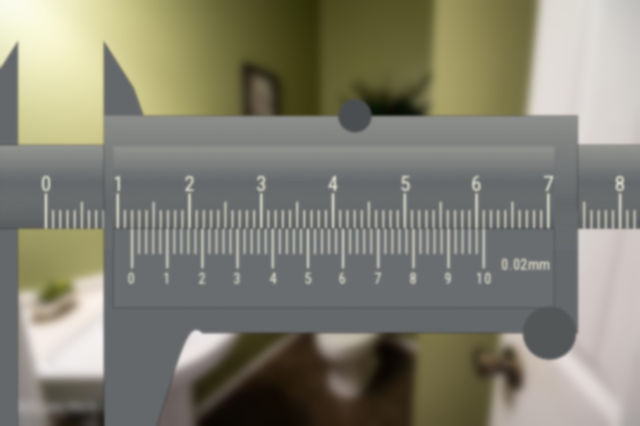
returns 12.0,mm
